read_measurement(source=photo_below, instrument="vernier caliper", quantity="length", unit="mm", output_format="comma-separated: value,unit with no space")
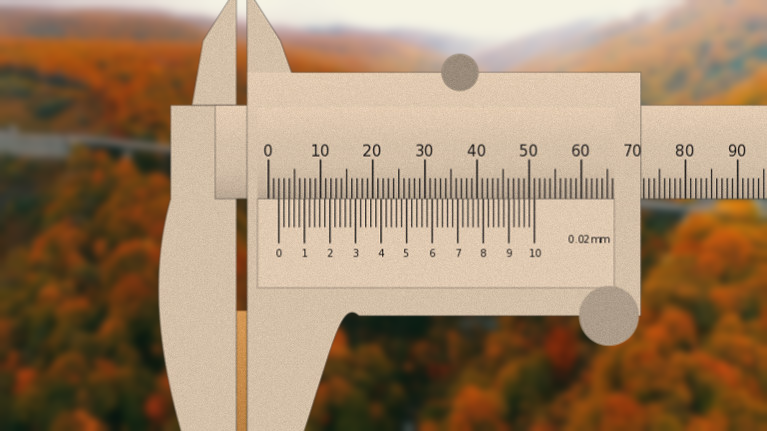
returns 2.0,mm
